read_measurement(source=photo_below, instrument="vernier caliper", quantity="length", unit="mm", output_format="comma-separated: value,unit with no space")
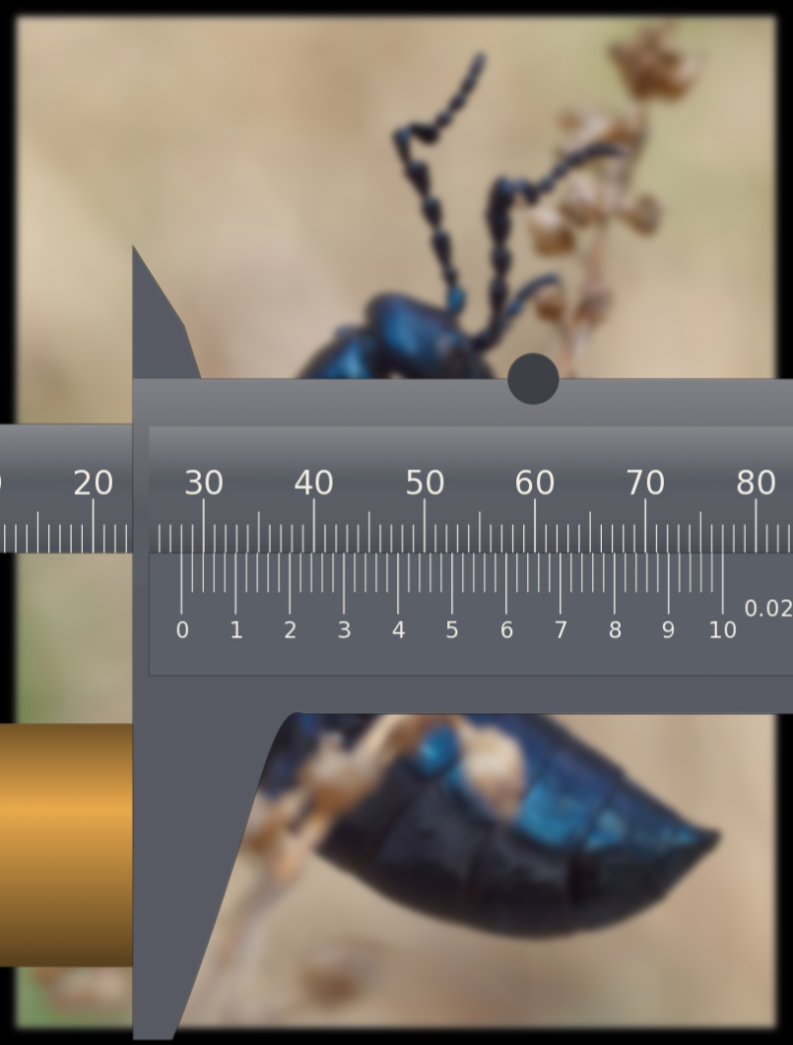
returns 28.0,mm
